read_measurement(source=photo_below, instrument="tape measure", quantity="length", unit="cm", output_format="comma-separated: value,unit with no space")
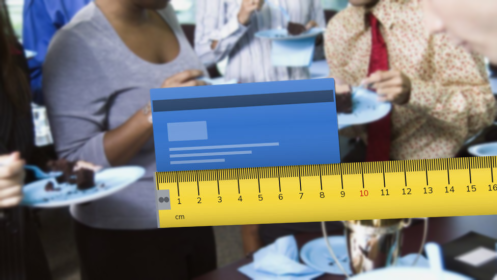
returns 9,cm
